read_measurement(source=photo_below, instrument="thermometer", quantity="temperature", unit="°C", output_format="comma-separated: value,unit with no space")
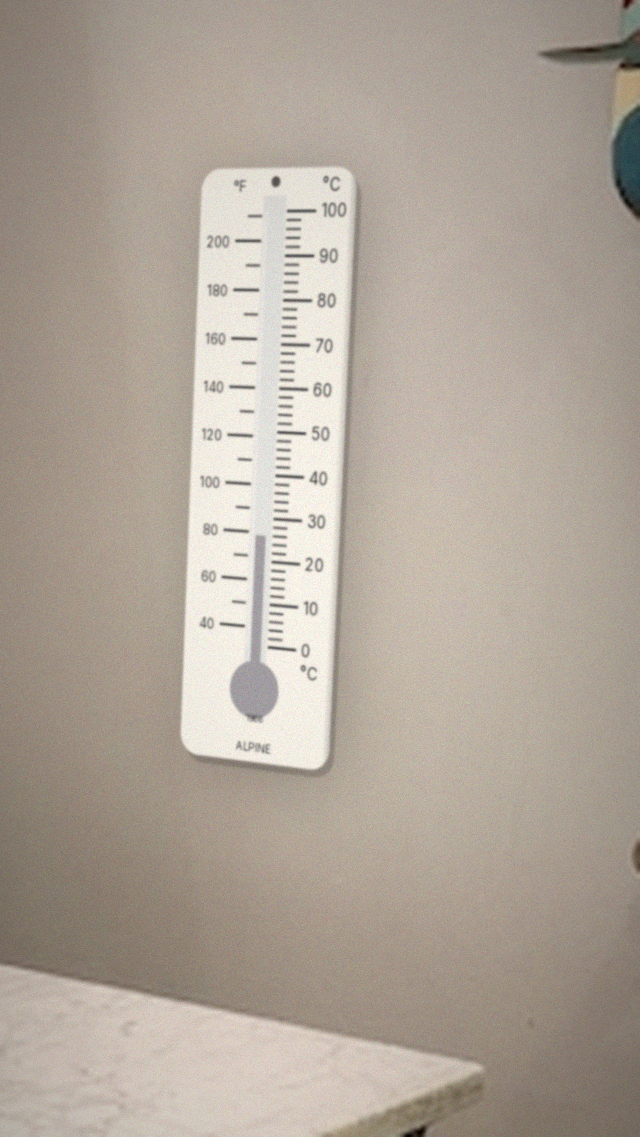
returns 26,°C
